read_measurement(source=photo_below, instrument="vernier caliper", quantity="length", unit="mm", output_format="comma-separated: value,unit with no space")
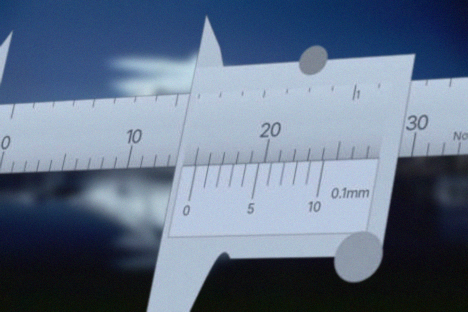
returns 15.1,mm
